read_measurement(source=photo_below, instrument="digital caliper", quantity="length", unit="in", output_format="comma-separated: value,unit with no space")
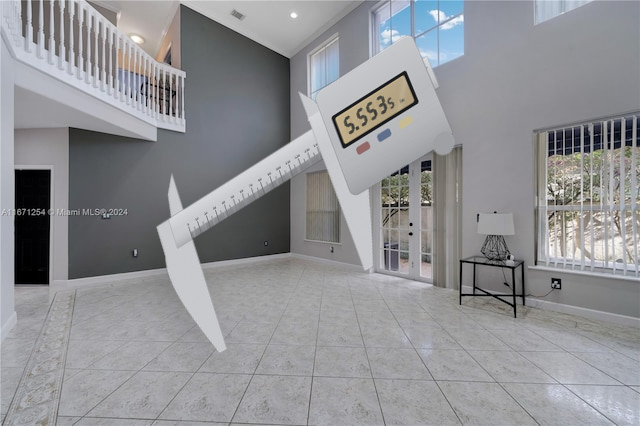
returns 5.5535,in
